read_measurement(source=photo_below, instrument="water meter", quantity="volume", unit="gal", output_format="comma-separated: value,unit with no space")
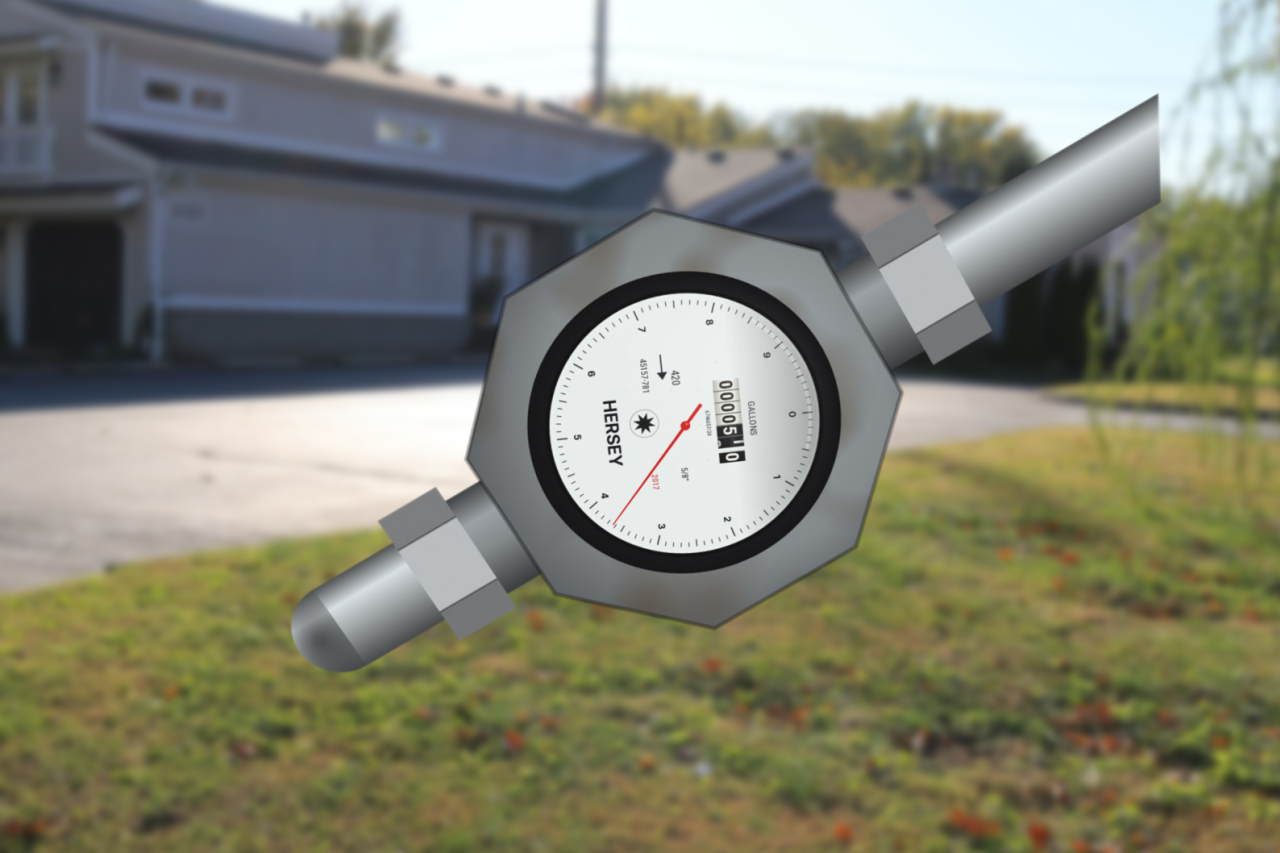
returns 513.6,gal
